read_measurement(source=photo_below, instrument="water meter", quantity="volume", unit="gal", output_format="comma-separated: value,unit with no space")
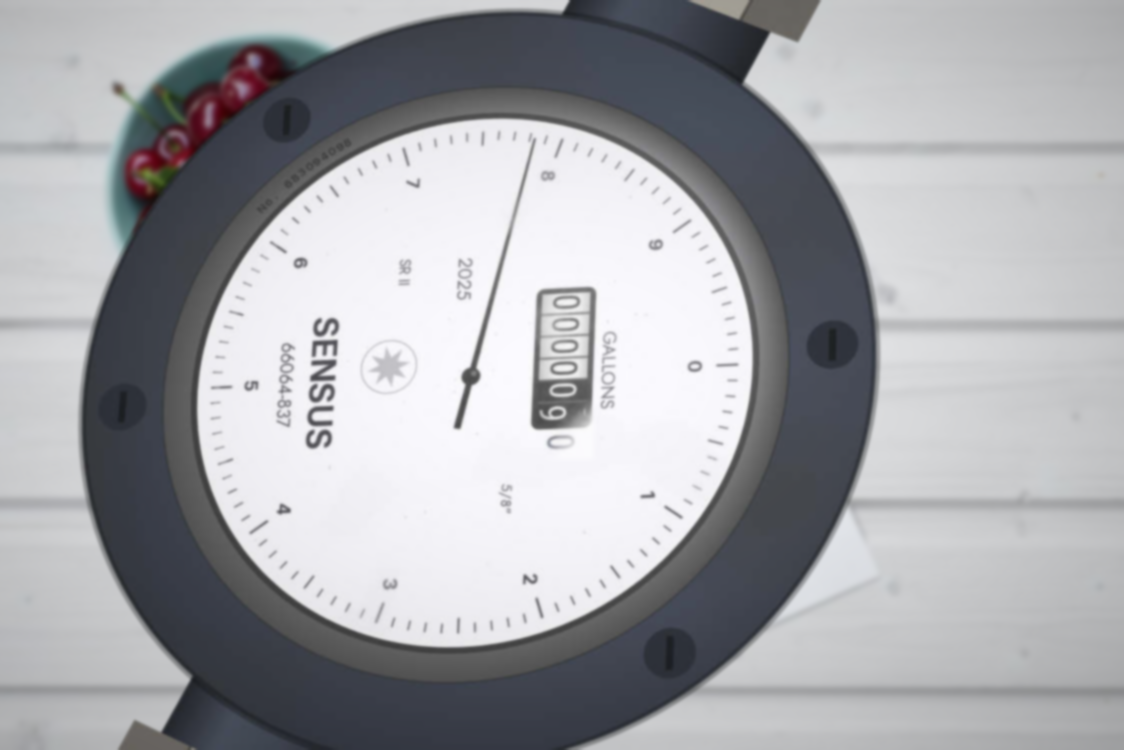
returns 87.8,gal
